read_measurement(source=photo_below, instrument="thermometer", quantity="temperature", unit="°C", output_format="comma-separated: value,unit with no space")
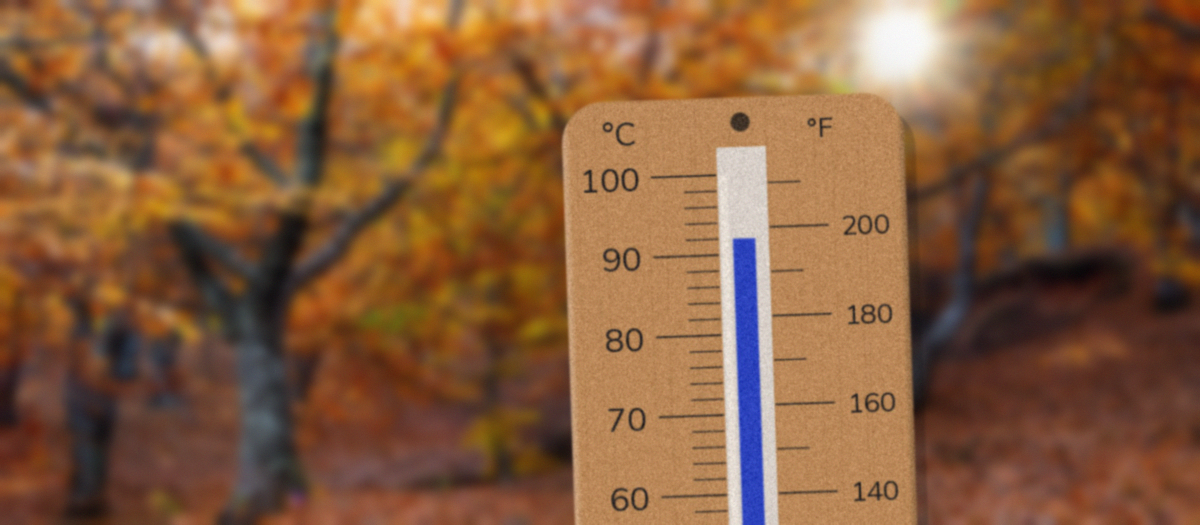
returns 92,°C
